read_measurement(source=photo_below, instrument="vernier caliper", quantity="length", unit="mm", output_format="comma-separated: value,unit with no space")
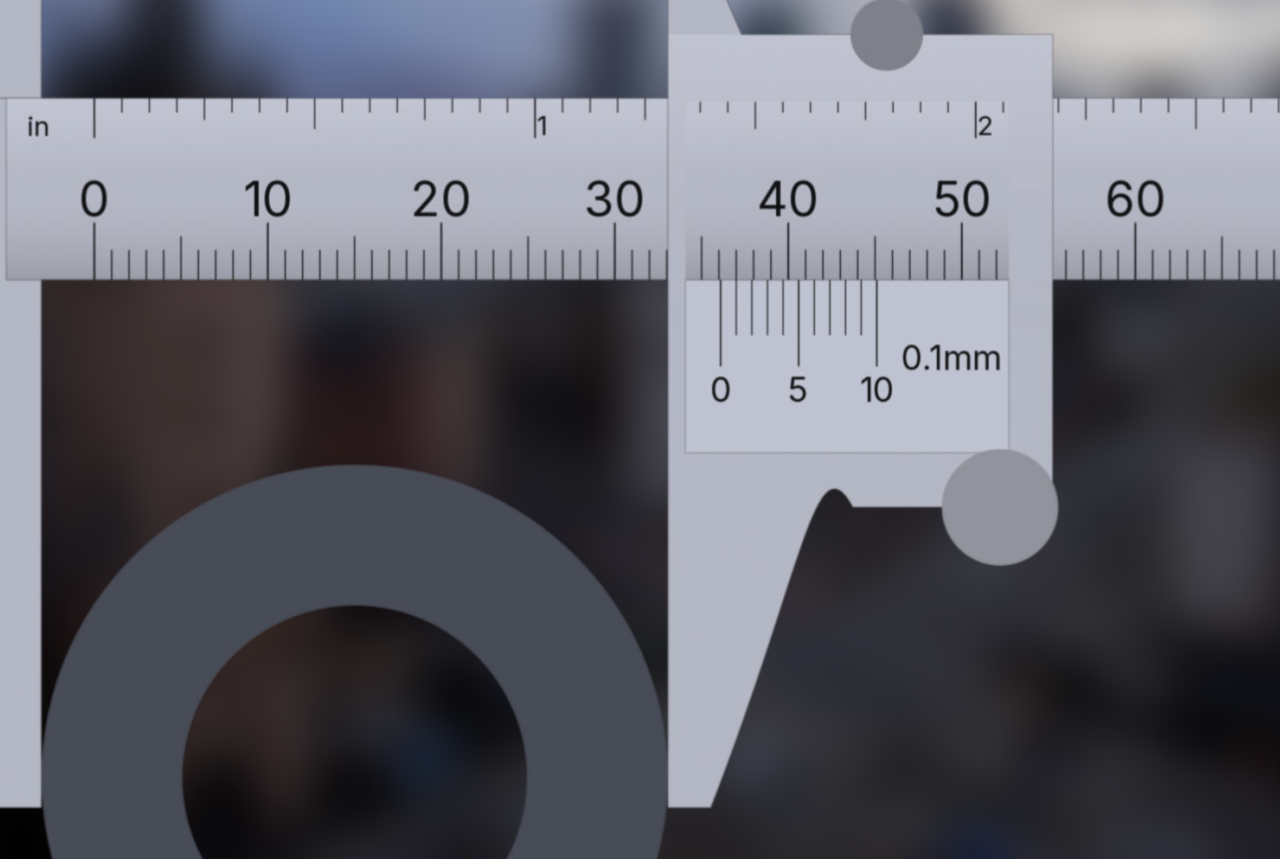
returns 36.1,mm
